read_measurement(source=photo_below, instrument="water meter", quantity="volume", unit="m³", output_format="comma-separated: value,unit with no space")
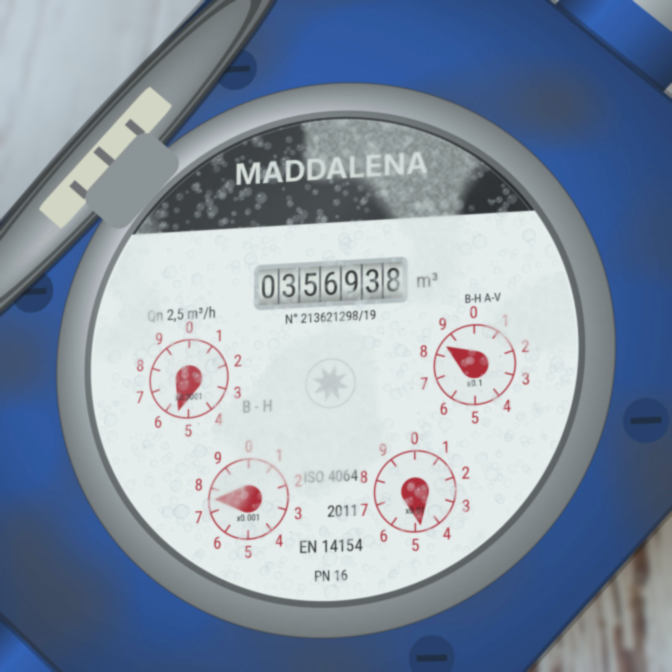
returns 356938.8475,m³
